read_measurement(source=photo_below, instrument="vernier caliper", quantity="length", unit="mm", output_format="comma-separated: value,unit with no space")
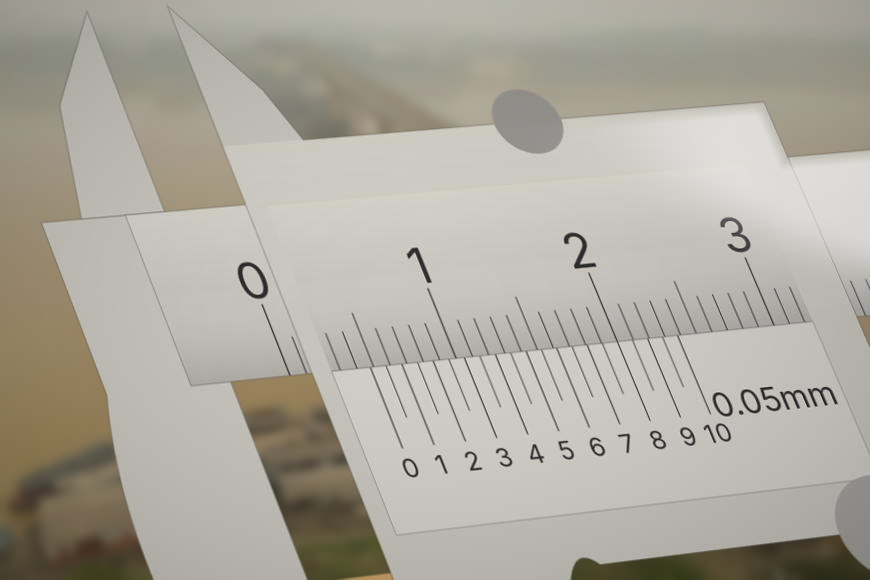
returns 4.8,mm
